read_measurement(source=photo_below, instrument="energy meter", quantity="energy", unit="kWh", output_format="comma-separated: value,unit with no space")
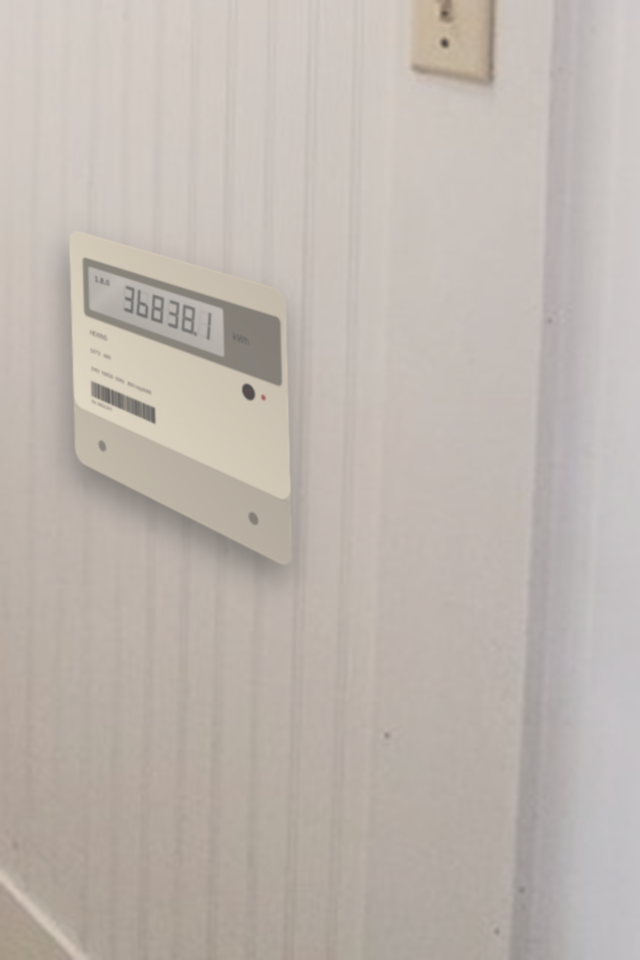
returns 36838.1,kWh
